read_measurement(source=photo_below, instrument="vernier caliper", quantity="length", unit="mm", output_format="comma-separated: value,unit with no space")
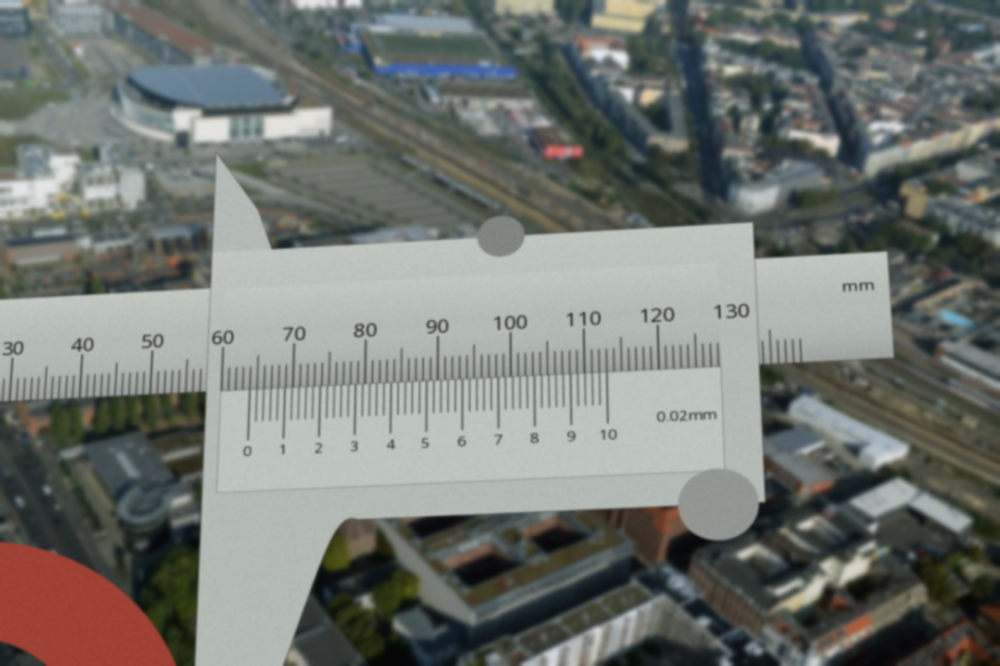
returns 64.0,mm
